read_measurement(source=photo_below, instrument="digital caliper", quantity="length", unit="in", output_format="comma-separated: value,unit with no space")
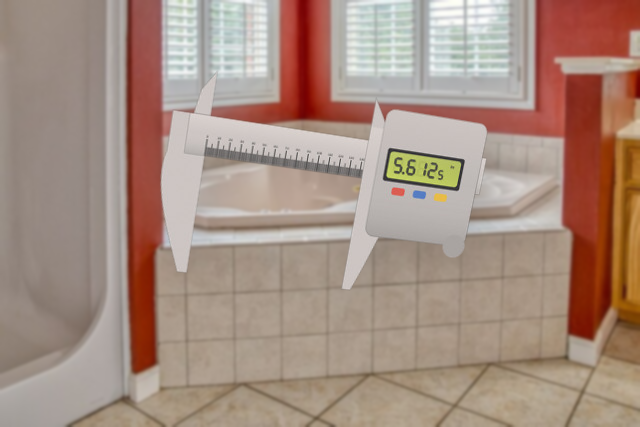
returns 5.6125,in
